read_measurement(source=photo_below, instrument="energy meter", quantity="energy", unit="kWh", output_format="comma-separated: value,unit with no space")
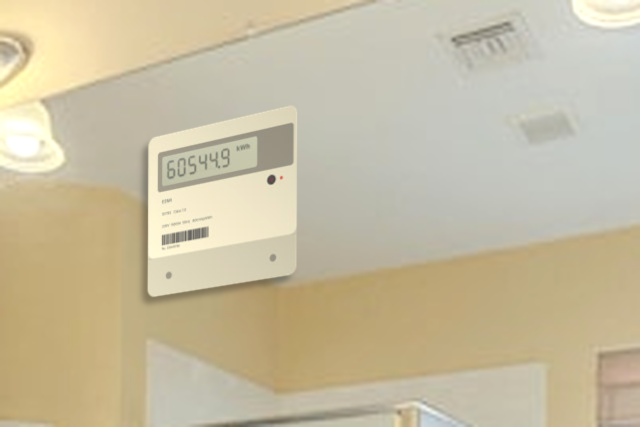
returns 60544.9,kWh
